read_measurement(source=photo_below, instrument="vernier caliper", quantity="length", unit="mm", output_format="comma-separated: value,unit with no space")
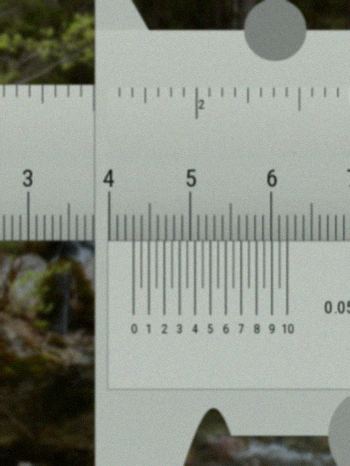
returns 43.0,mm
